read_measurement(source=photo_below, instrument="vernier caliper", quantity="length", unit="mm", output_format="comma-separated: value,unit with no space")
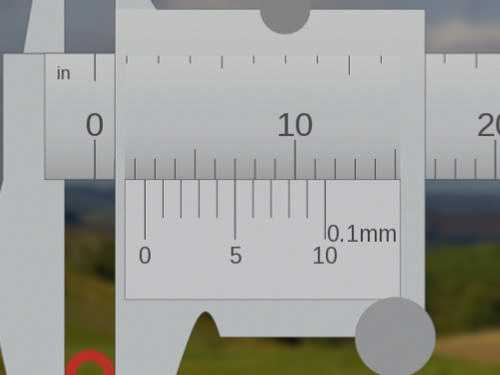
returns 2.5,mm
